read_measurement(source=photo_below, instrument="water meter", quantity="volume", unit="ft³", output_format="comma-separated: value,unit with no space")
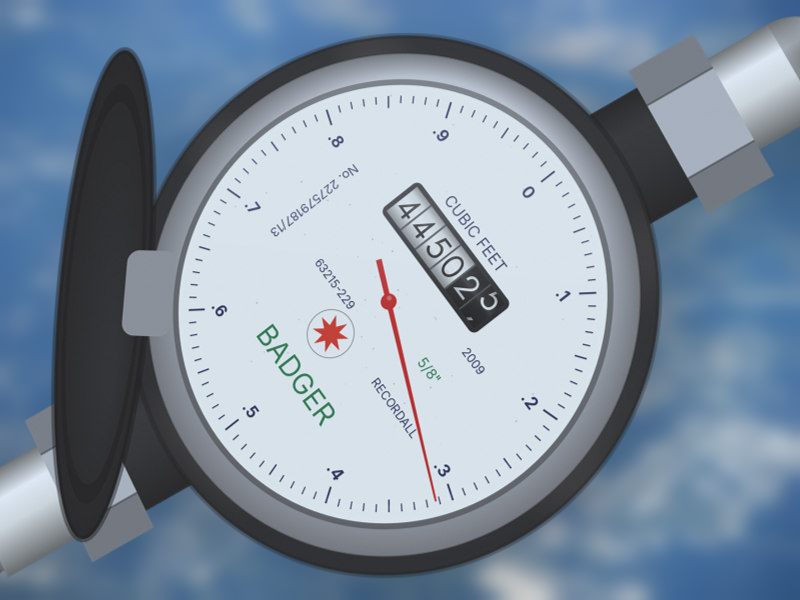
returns 445025.31,ft³
